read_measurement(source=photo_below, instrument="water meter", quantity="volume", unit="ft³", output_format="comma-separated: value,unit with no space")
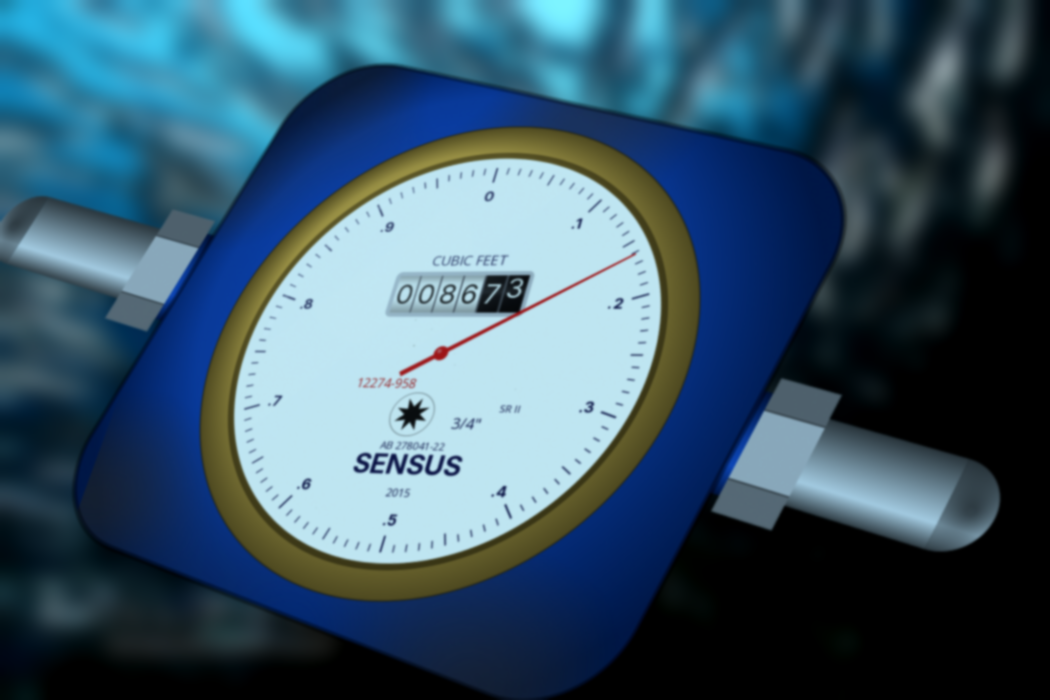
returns 8673.16,ft³
